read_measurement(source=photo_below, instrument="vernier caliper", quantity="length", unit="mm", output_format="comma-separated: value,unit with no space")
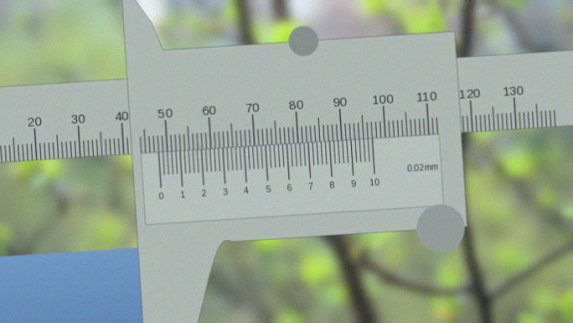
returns 48.0,mm
